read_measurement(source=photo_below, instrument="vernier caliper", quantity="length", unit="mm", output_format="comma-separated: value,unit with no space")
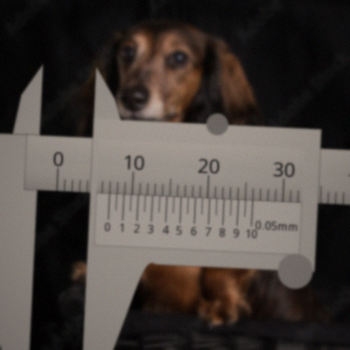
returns 7.0,mm
